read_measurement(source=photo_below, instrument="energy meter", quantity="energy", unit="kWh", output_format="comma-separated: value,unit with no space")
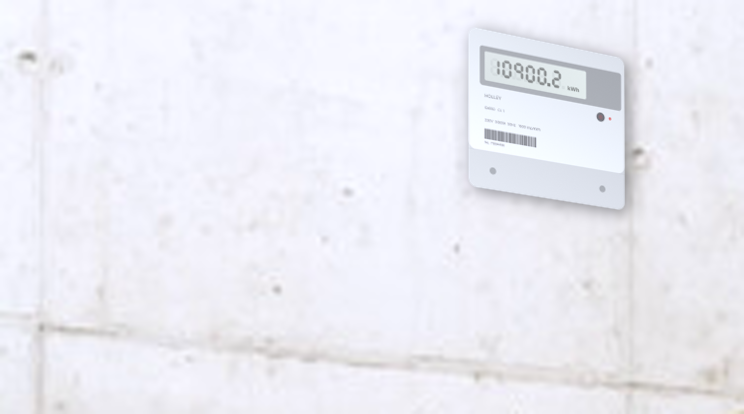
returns 10900.2,kWh
